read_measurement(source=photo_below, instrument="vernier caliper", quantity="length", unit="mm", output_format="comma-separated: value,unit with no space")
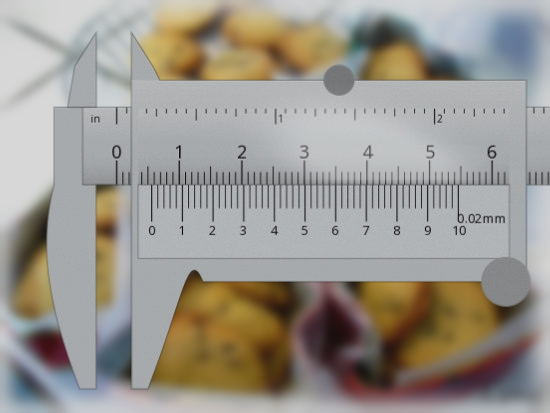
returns 5.6,mm
